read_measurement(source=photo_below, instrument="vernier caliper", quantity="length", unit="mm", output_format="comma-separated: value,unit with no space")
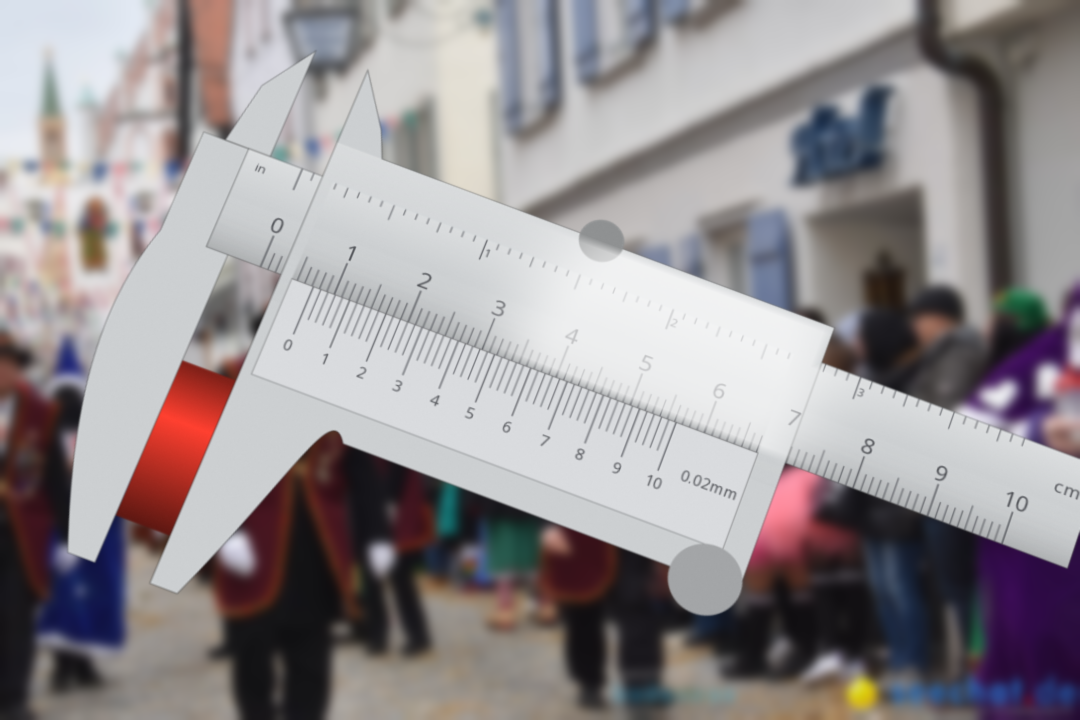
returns 7.2,mm
